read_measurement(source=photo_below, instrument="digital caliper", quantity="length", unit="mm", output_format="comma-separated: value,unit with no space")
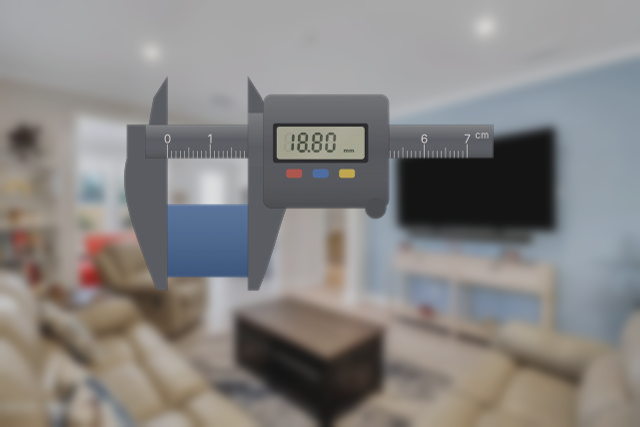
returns 18.80,mm
